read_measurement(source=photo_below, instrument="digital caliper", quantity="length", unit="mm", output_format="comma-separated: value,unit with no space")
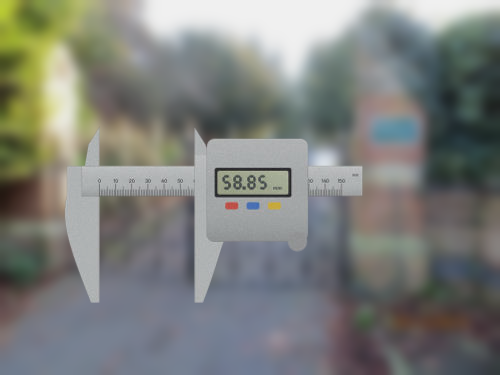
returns 58.85,mm
